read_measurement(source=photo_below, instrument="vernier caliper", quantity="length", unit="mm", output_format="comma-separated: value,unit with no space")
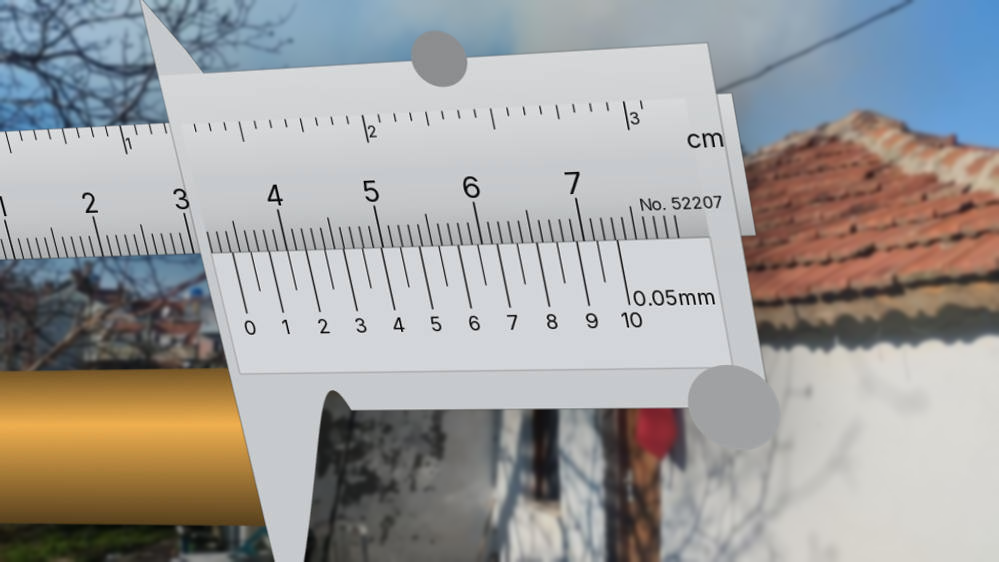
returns 34.2,mm
